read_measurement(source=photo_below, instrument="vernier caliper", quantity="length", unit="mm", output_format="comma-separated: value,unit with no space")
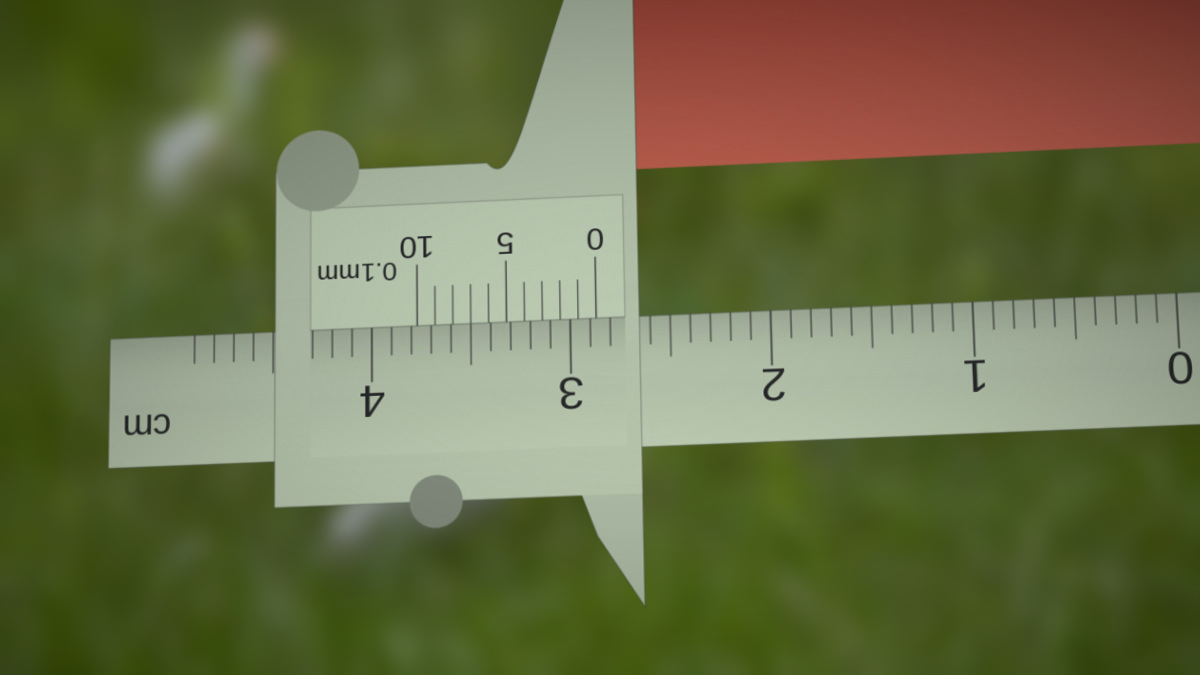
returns 28.7,mm
